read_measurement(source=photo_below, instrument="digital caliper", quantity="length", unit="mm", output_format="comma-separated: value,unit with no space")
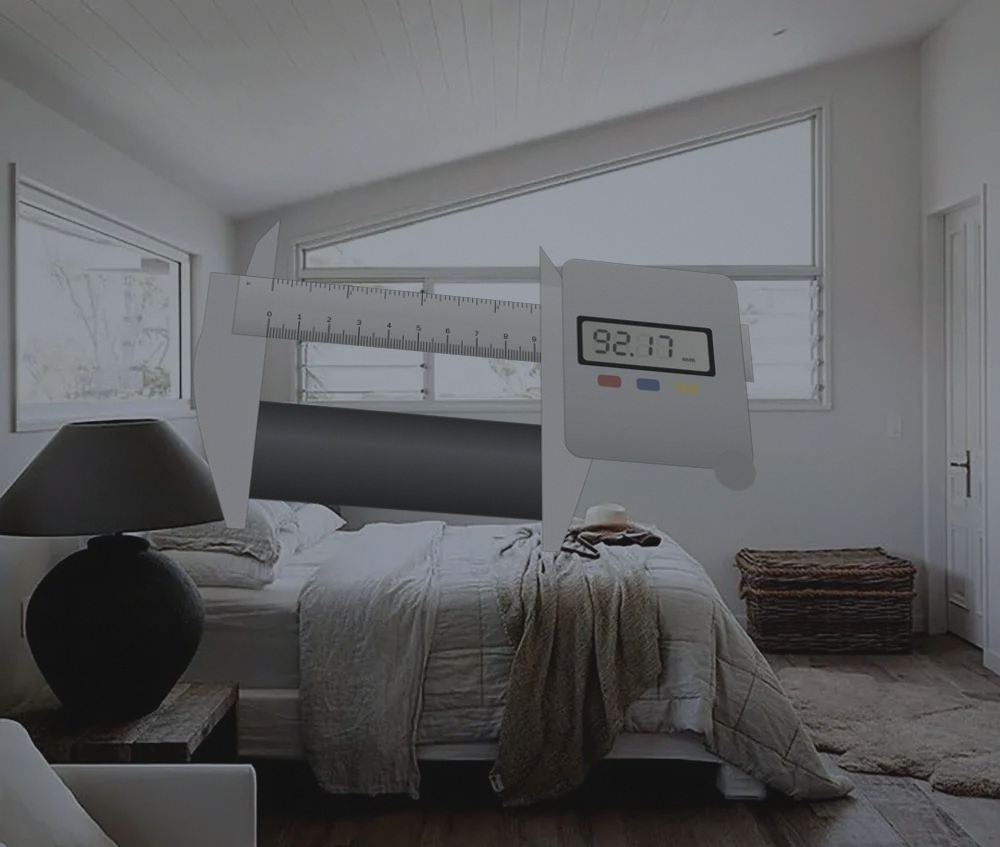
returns 92.17,mm
